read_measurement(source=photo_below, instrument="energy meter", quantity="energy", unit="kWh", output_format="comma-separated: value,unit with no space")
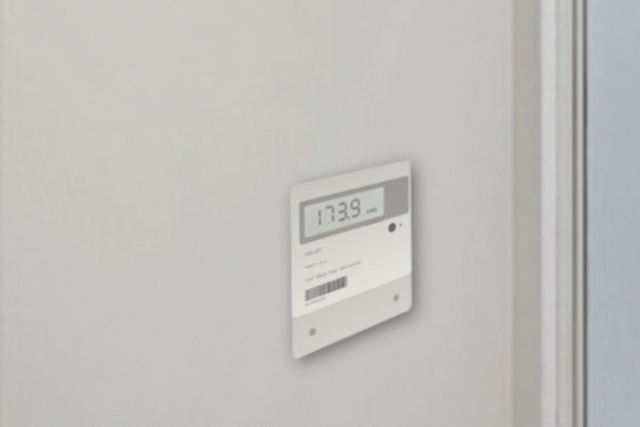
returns 173.9,kWh
